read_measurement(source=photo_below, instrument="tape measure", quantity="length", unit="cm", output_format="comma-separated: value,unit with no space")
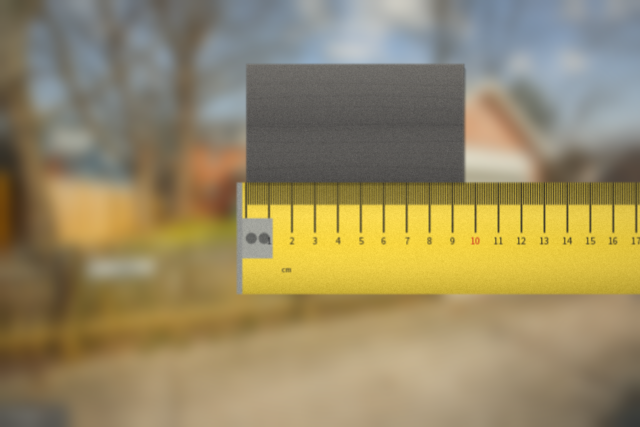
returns 9.5,cm
